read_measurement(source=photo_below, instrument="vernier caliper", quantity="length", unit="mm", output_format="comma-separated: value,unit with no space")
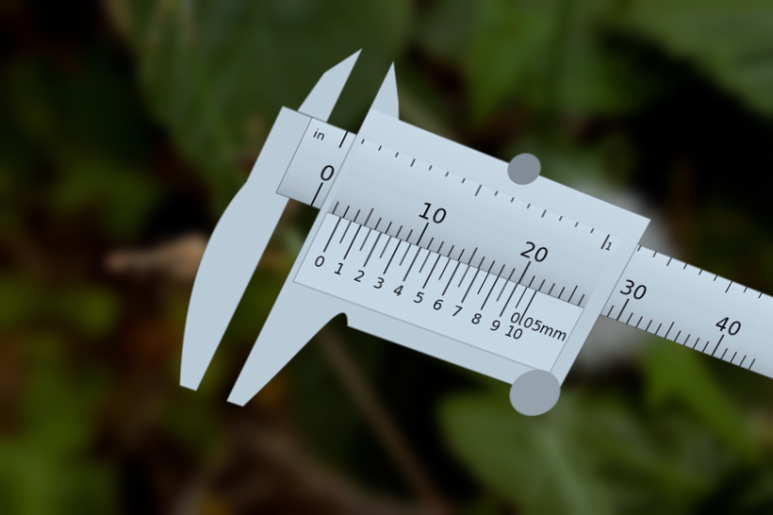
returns 2.8,mm
